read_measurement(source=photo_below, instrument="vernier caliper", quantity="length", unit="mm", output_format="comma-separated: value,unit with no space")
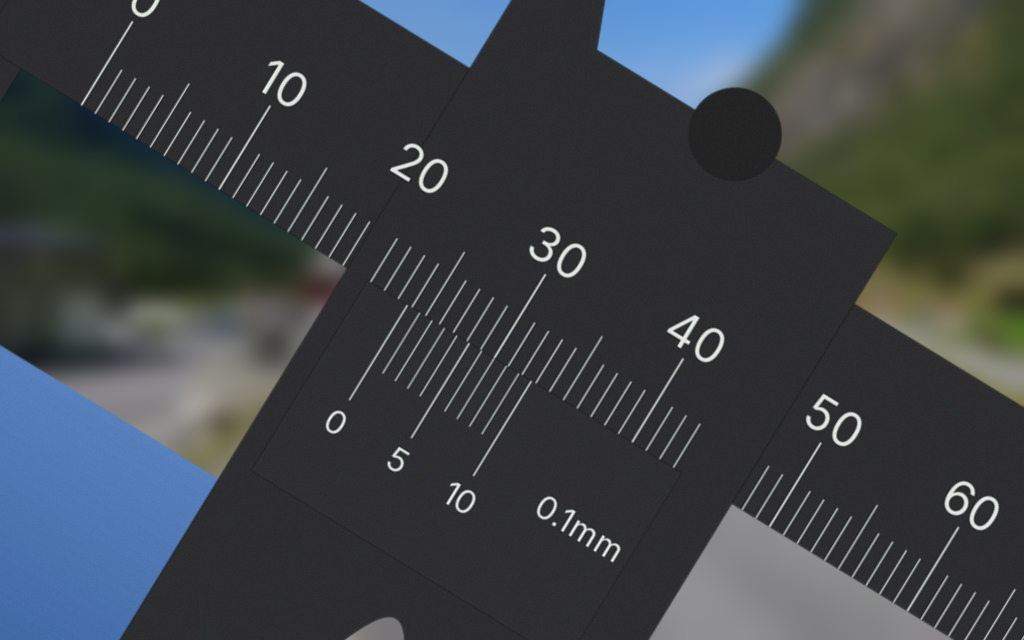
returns 23.7,mm
